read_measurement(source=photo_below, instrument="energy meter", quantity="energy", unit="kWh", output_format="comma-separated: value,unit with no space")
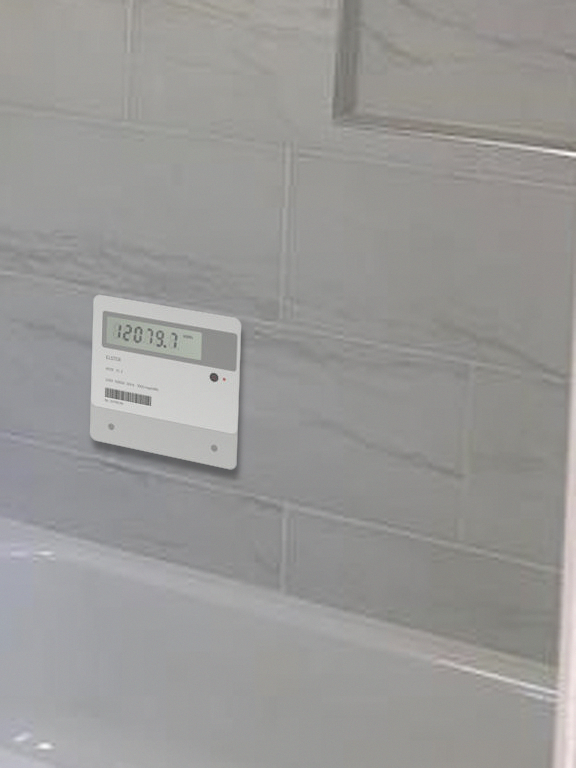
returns 12079.7,kWh
